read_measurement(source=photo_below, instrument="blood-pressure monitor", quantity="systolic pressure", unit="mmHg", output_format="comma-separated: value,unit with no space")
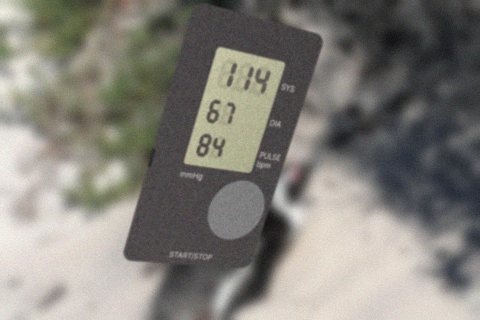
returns 114,mmHg
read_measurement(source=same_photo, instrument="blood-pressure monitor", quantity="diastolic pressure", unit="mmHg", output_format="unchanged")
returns 67,mmHg
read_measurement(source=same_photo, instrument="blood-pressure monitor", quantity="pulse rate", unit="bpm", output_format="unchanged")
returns 84,bpm
